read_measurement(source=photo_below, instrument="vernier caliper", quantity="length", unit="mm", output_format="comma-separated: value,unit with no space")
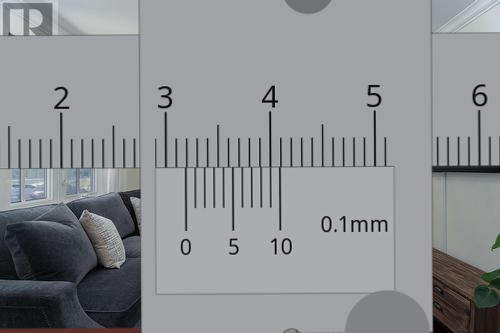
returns 31.9,mm
